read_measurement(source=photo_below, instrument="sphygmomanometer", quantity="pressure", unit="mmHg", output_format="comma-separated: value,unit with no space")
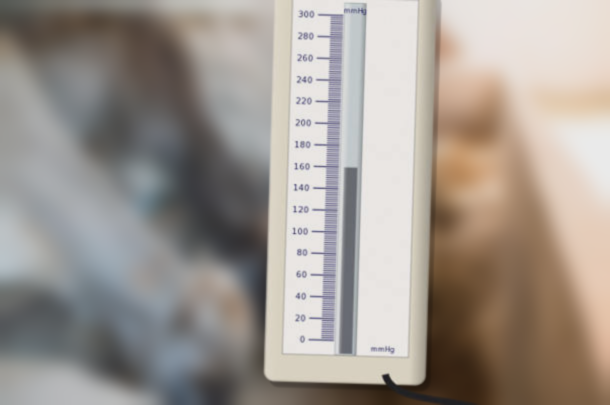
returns 160,mmHg
